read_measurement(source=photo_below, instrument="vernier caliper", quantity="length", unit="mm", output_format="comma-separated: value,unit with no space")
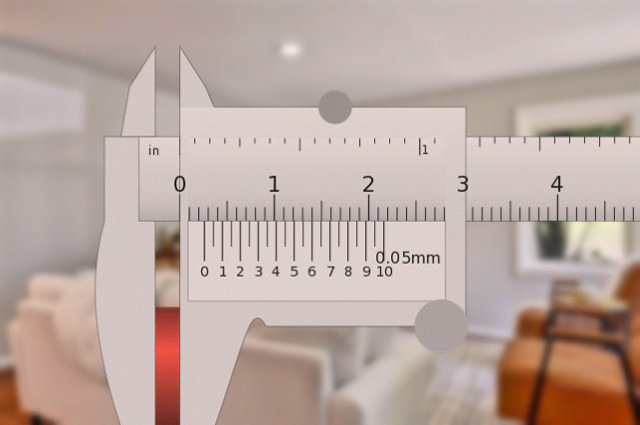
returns 2.6,mm
